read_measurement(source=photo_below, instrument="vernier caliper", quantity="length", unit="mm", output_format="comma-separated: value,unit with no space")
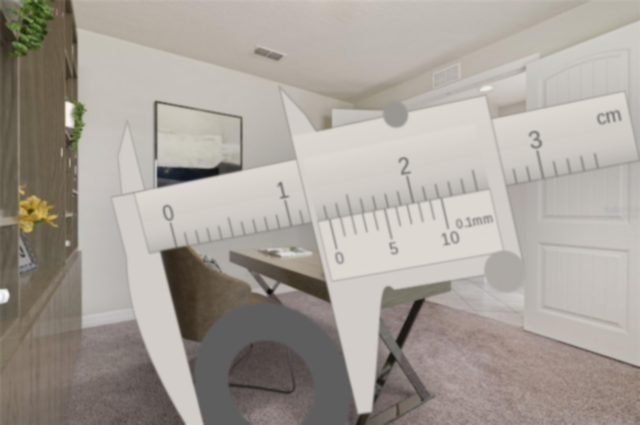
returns 13.2,mm
